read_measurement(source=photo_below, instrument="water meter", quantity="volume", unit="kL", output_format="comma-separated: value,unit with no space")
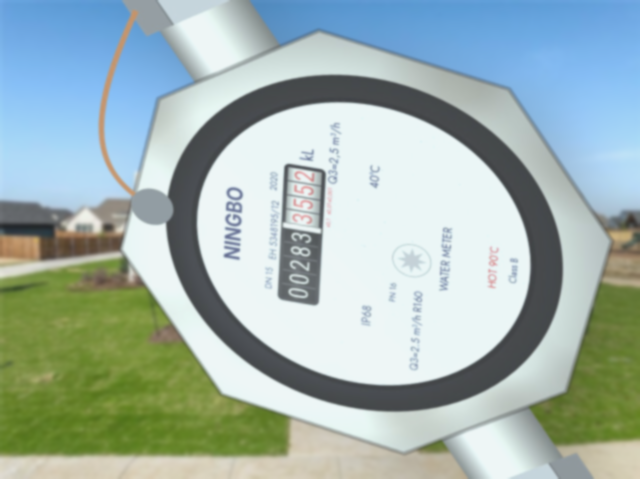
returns 283.3552,kL
